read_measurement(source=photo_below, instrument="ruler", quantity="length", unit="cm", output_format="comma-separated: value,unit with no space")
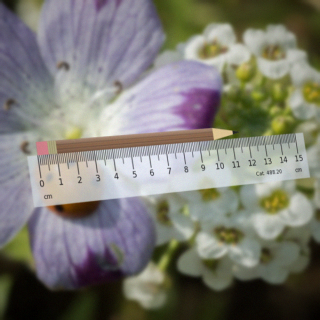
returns 11.5,cm
